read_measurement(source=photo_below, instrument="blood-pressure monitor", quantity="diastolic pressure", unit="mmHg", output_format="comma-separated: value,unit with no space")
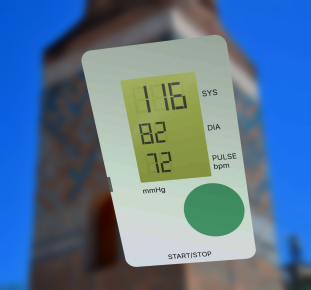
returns 82,mmHg
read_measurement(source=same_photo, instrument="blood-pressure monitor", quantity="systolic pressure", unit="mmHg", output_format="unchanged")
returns 116,mmHg
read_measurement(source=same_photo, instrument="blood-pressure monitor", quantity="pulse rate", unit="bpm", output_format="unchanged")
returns 72,bpm
